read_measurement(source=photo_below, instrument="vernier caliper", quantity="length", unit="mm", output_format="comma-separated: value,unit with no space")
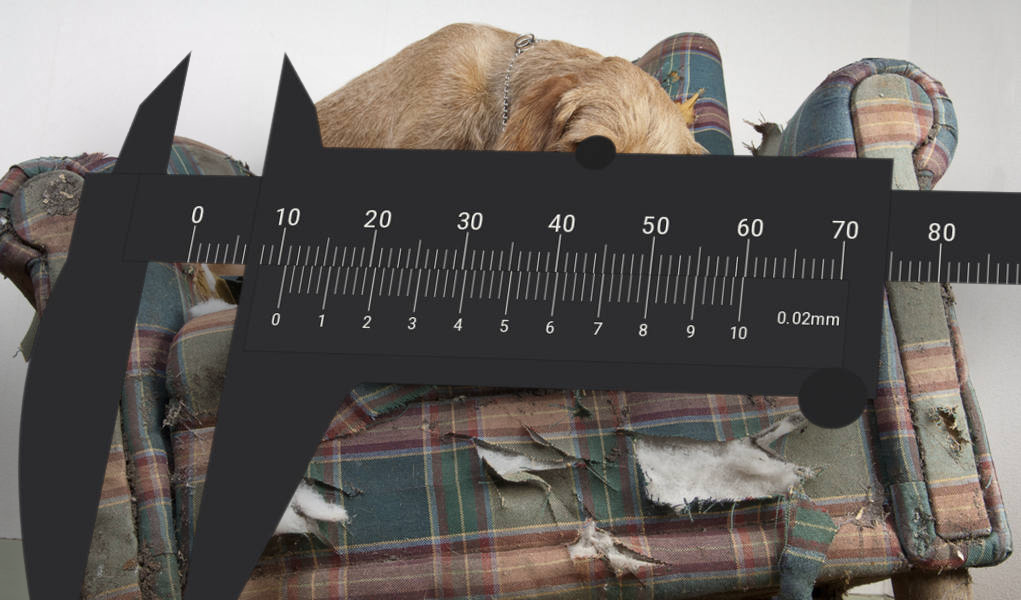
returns 10.8,mm
